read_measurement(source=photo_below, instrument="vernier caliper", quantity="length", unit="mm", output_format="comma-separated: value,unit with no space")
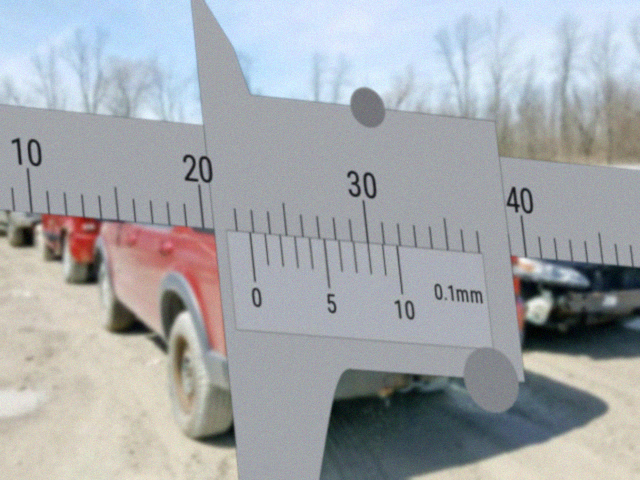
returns 22.8,mm
